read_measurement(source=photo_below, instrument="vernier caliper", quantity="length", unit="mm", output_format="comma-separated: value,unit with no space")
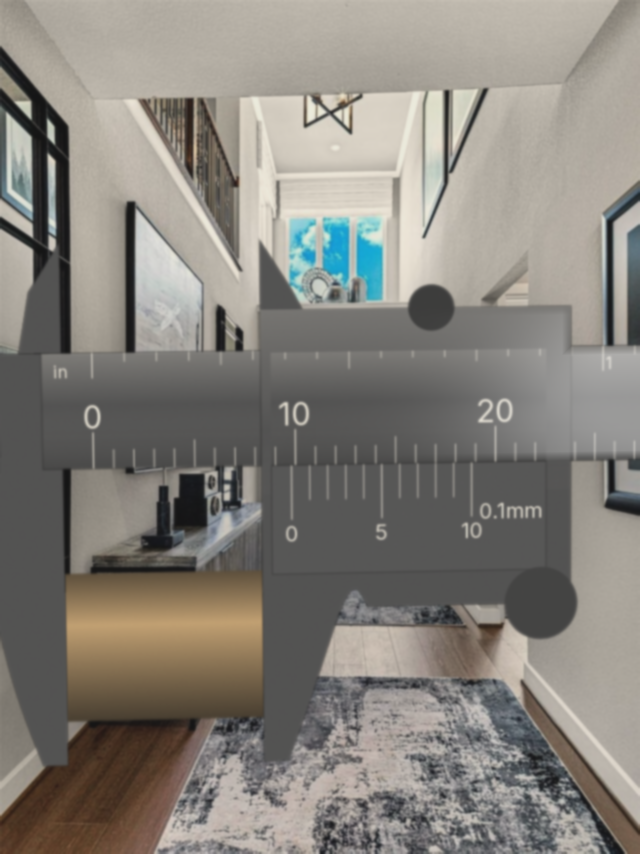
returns 9.8,mm
